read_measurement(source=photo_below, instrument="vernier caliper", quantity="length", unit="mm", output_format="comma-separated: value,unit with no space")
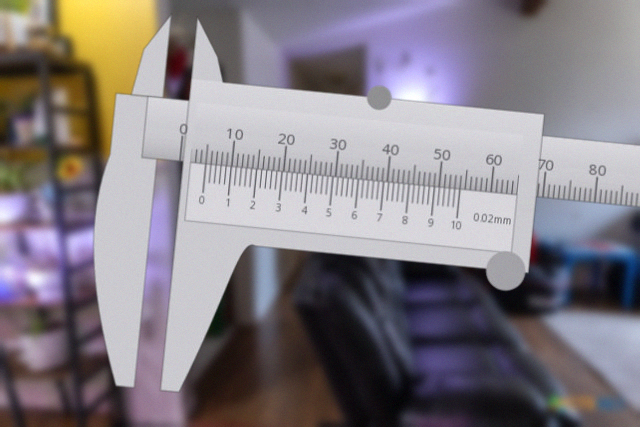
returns 5.0,mm
